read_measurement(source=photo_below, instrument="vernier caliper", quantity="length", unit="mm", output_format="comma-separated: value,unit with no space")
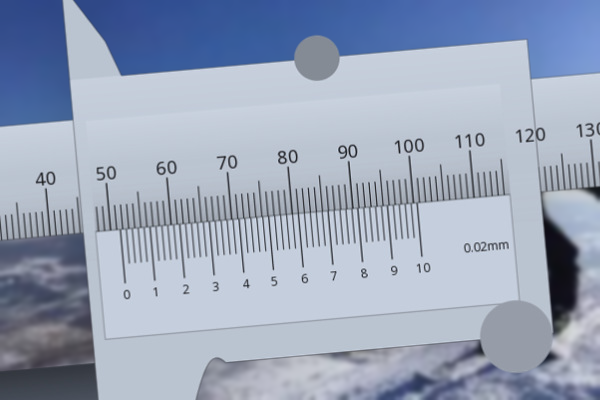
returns 51.6,mm
